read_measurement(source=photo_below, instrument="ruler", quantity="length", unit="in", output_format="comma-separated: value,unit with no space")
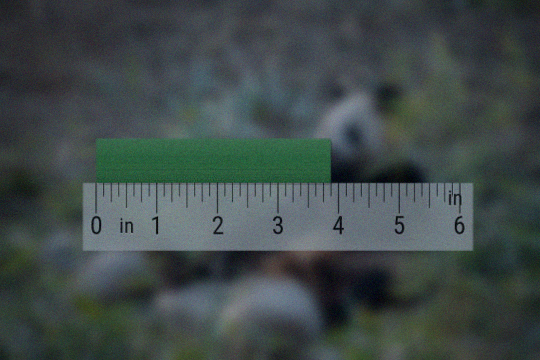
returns 3.875,in
